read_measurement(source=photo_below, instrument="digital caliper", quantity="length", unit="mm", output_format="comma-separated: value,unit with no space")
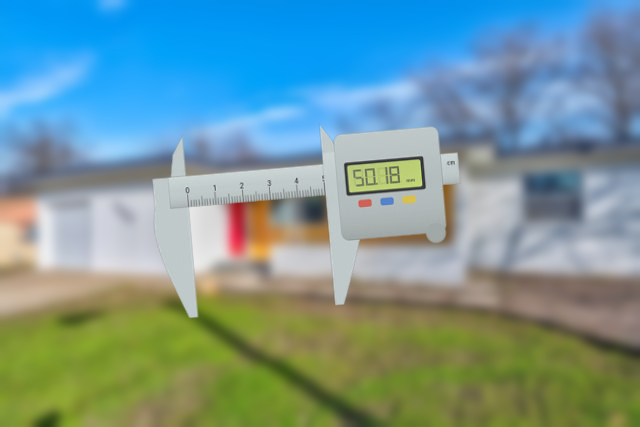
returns 50.18,mm
